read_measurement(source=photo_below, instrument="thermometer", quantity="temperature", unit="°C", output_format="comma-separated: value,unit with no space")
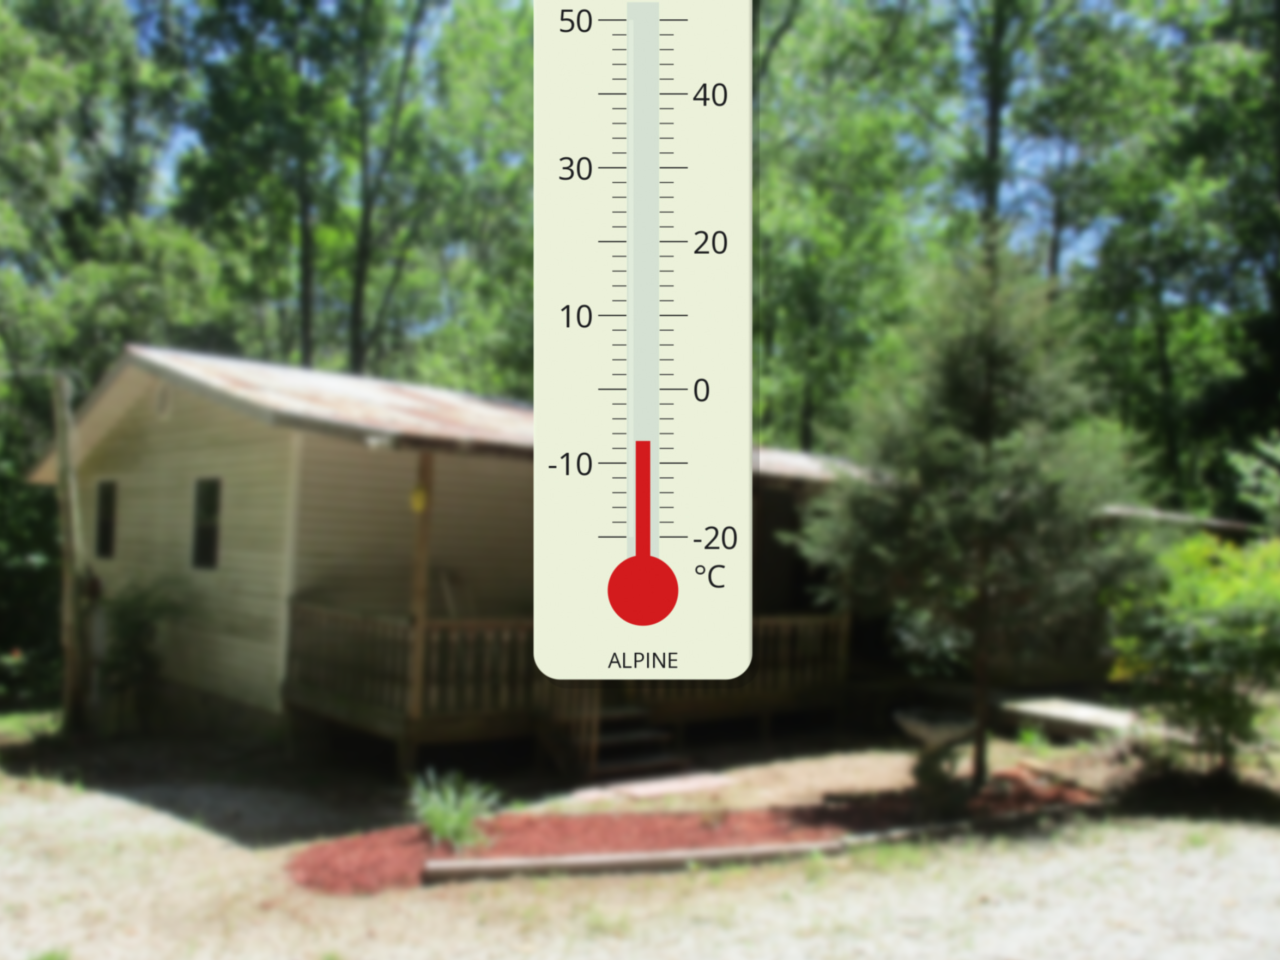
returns -7,°C
